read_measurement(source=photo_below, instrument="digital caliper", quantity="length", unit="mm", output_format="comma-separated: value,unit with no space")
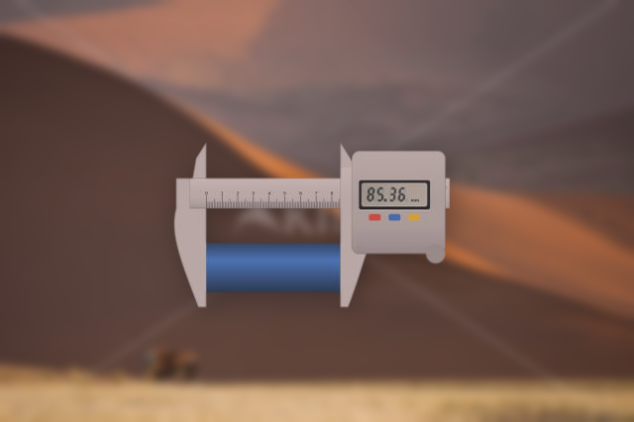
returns 85.36,mm
